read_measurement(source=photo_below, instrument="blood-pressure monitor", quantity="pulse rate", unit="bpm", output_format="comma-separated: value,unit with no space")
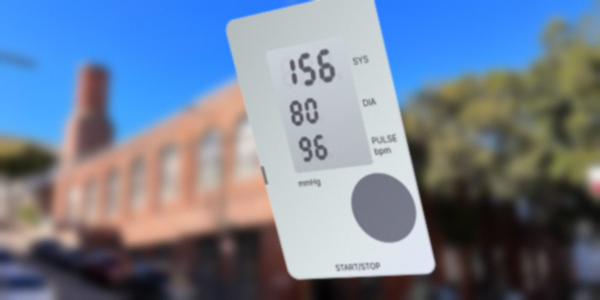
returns 96,bpm
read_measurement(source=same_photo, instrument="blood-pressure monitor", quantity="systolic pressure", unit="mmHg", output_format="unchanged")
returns 156,mmHg
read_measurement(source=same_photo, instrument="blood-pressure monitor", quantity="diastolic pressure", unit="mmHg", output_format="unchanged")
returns 80,mmHg
